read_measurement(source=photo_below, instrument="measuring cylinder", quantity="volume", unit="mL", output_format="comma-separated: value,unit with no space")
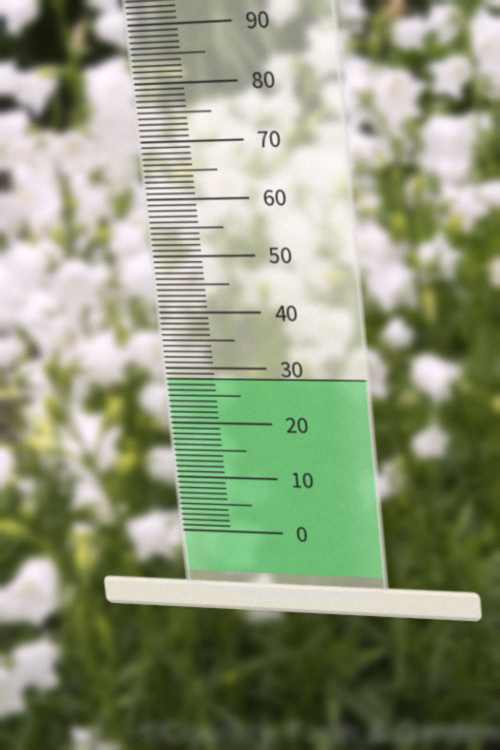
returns 28,mL
